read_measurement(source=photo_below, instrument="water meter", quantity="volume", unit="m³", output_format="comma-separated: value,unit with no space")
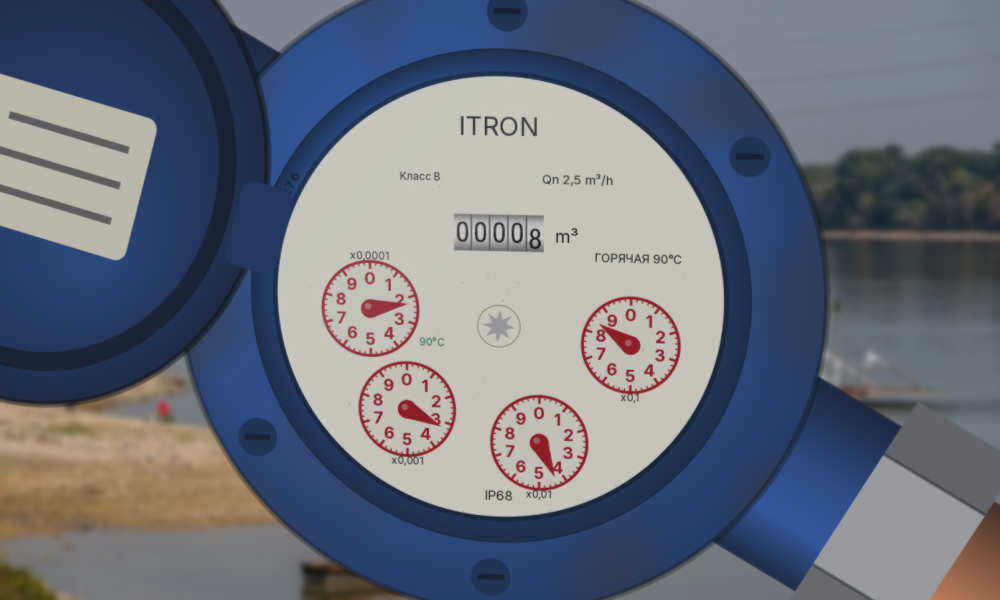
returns 7.8432,m³
